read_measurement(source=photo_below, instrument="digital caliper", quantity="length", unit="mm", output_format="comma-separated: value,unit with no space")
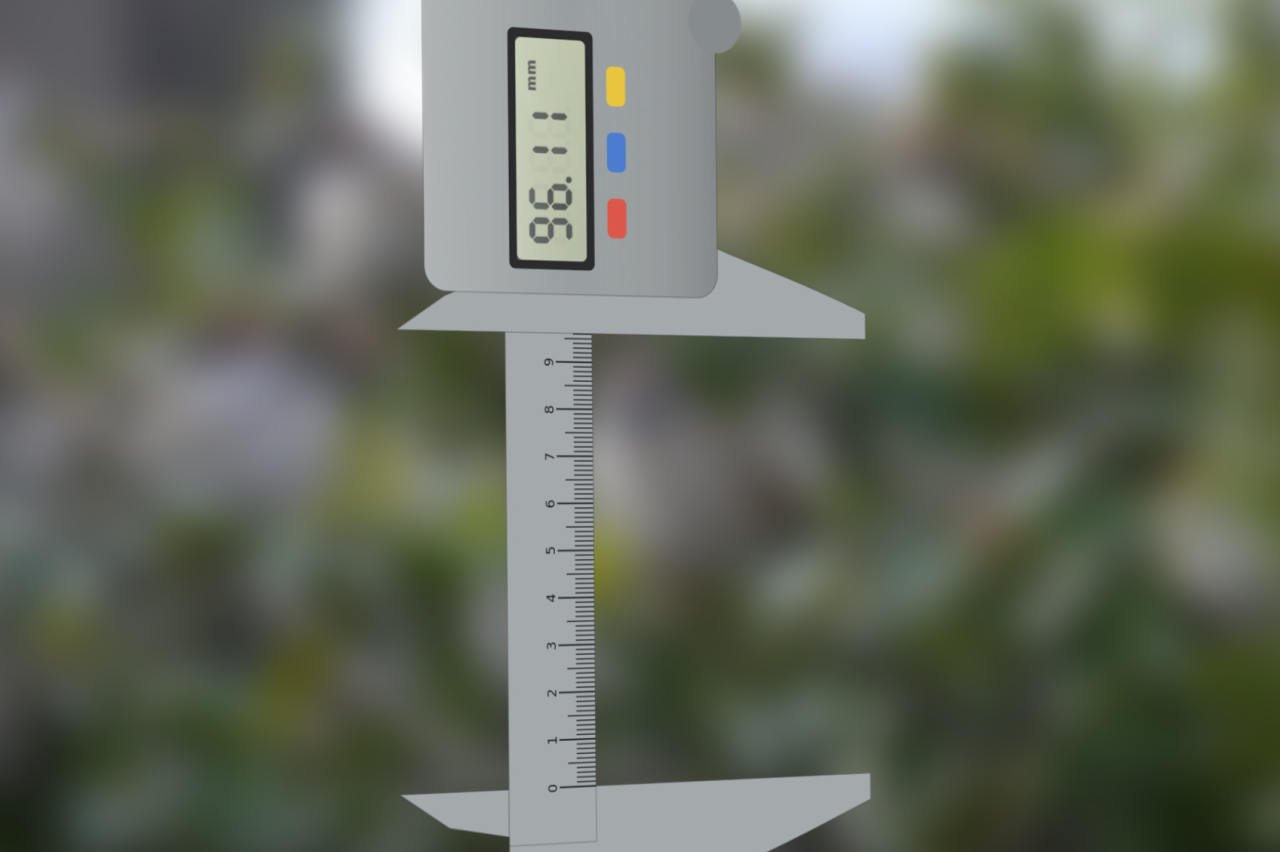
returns 96.11,mm
